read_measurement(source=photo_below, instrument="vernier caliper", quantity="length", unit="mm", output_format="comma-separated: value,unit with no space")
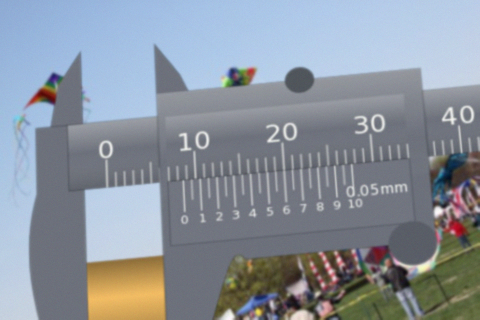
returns 8.6,mm
